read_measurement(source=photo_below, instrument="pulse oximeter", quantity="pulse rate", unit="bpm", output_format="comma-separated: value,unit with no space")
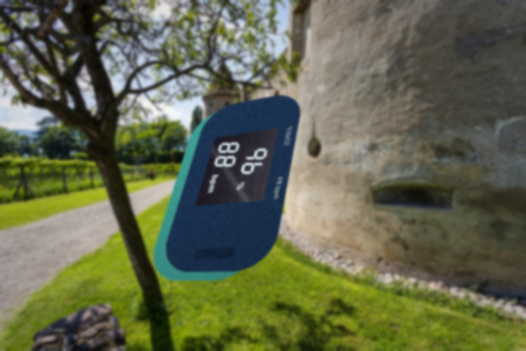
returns 88,bpm
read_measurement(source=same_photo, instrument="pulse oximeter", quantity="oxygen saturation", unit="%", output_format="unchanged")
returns 96,%
